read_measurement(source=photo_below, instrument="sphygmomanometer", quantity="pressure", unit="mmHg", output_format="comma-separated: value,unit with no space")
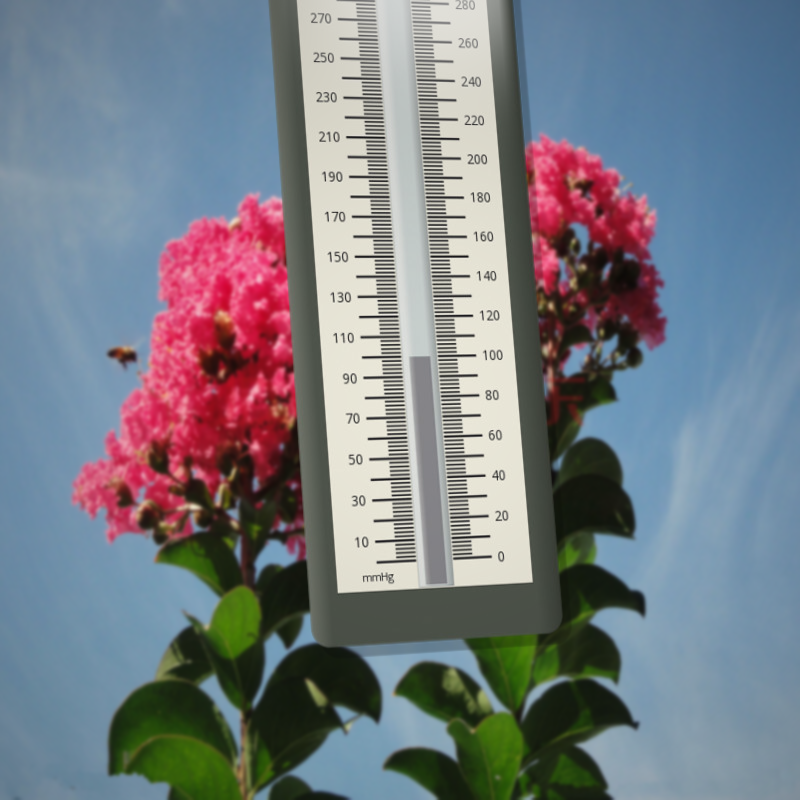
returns 100,mmHg
